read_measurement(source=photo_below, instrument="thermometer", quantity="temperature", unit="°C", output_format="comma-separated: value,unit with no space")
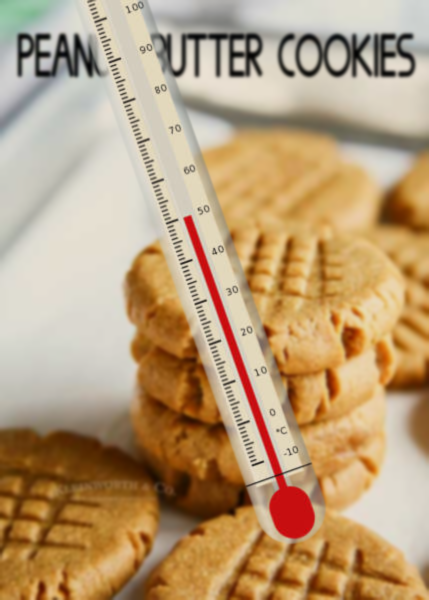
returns 50,°C
